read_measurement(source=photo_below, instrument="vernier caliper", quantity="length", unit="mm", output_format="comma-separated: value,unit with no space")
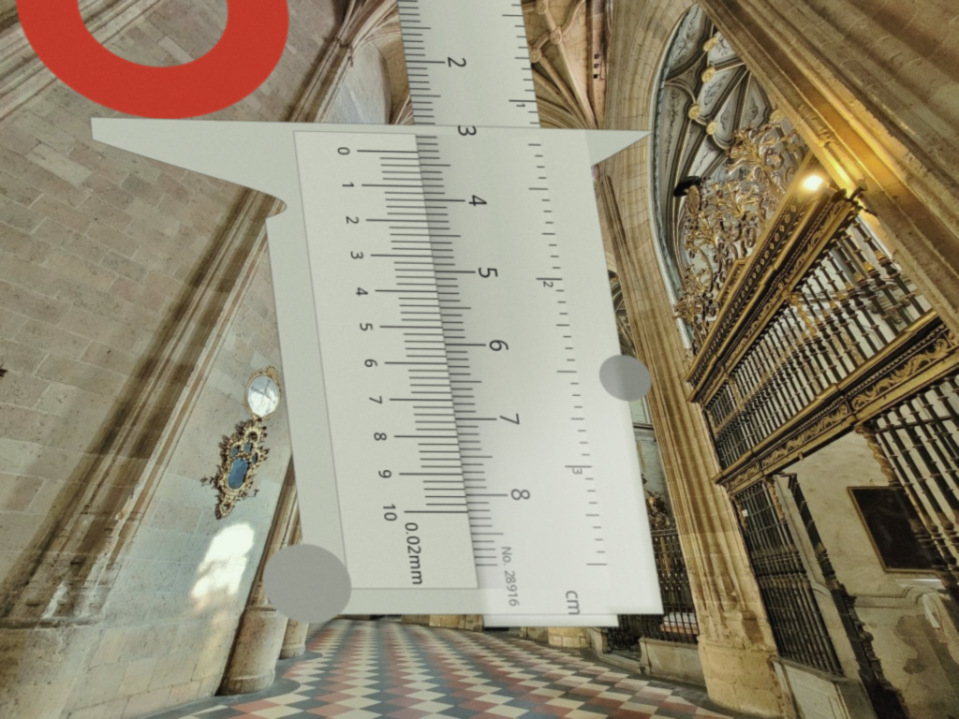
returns 33.2,mm
